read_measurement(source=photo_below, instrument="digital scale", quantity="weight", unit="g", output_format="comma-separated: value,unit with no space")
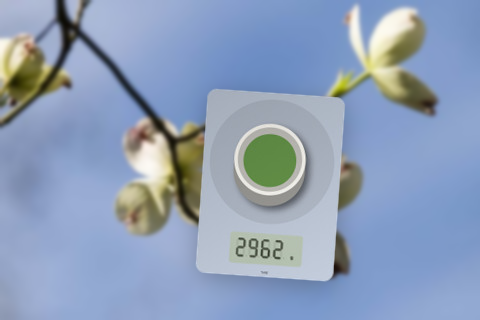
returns 2962,g
